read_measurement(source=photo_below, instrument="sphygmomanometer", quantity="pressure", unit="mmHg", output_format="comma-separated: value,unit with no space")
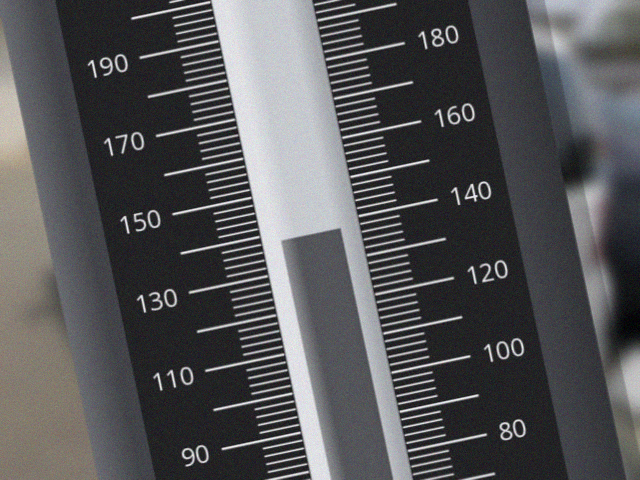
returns 138,mmHg
